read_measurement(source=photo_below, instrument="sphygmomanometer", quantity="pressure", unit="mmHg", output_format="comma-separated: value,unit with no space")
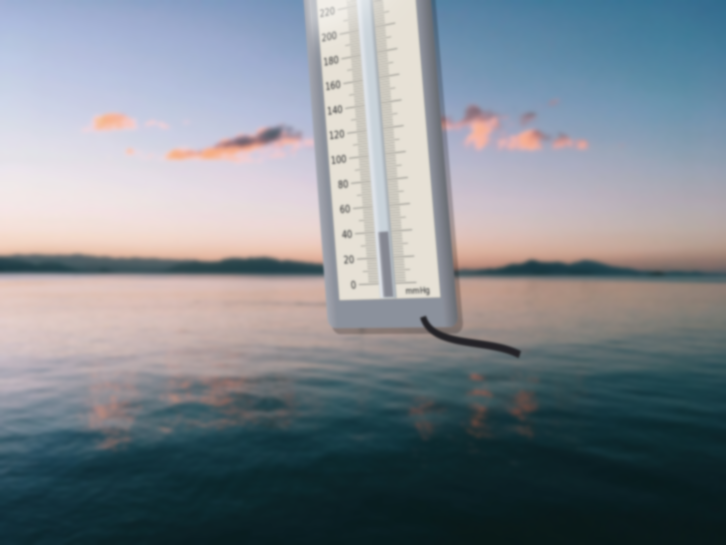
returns 40,mmHg
